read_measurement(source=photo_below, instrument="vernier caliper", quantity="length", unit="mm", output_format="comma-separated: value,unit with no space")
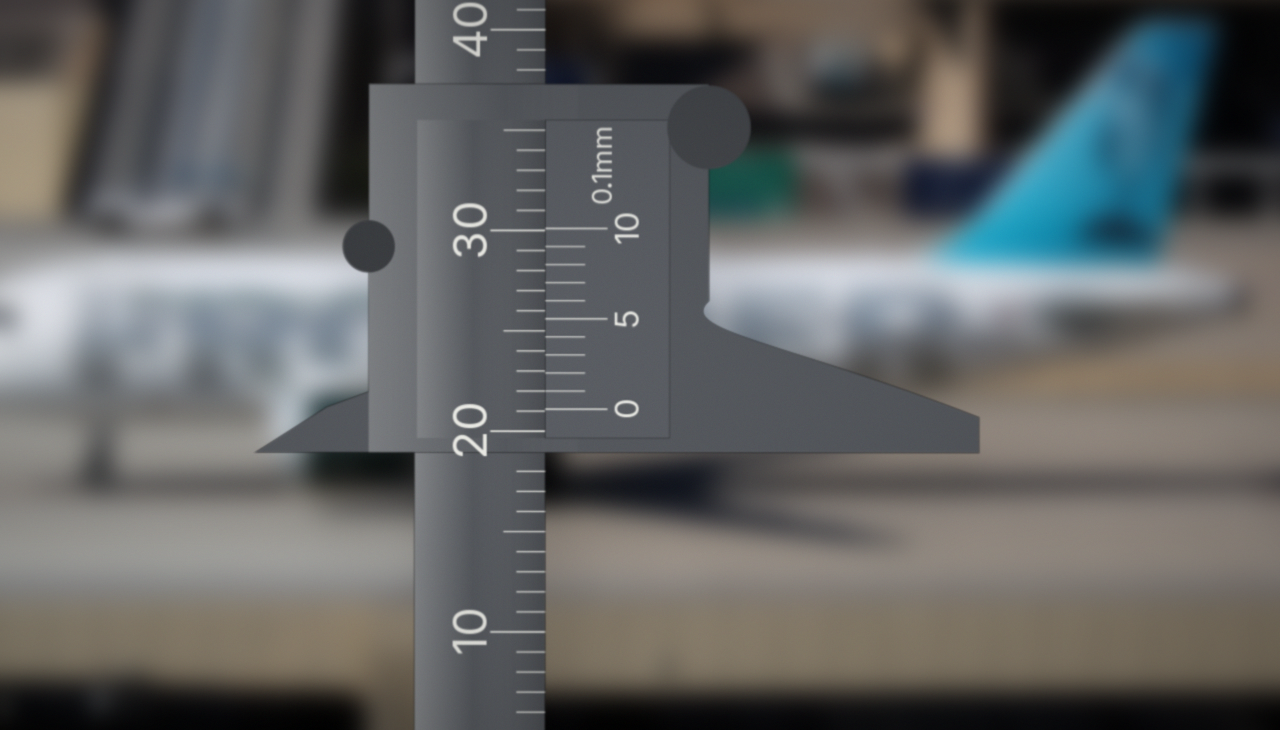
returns 21.1,mm
